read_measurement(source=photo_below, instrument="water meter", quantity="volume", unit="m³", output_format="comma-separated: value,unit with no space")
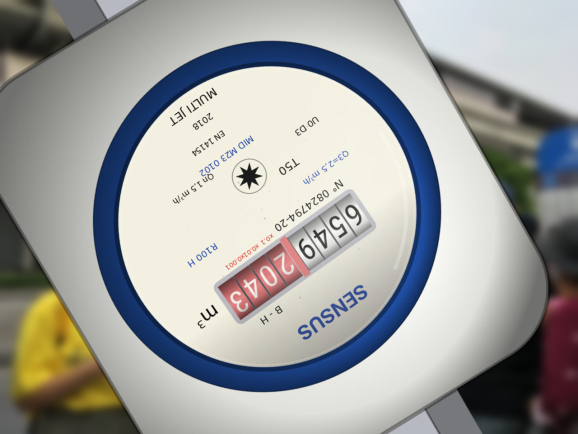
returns 6549.2043,m³
